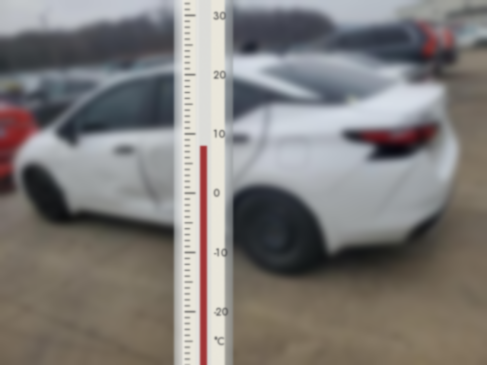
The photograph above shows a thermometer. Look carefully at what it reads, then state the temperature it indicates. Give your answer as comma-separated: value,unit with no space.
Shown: 8,°C
